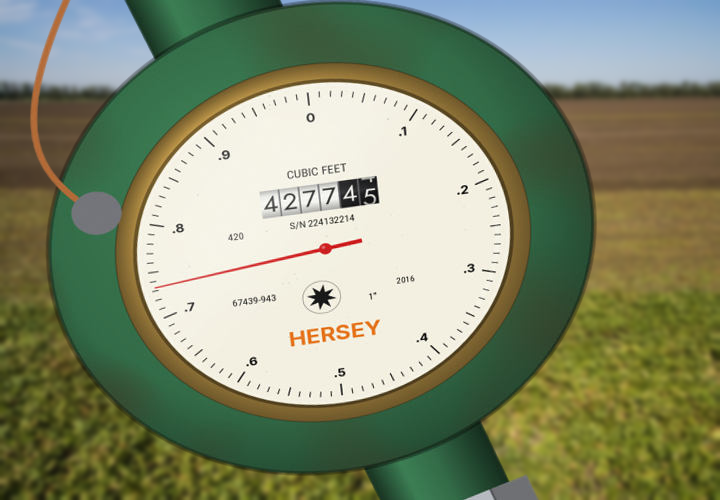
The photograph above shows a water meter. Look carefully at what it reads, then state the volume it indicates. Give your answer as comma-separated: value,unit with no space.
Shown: 427744.73,ft³
